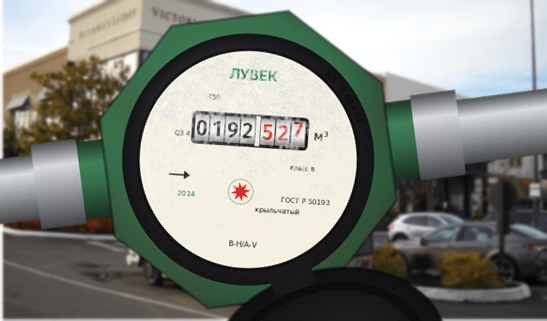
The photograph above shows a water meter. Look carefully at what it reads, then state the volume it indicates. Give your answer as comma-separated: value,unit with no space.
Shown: 192.527,m³
